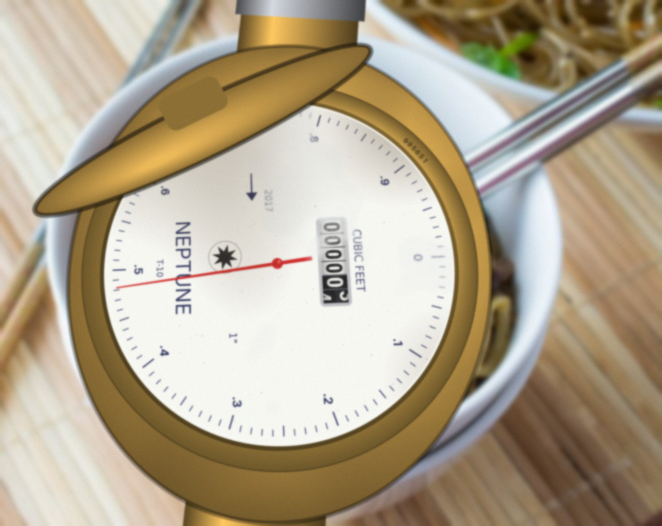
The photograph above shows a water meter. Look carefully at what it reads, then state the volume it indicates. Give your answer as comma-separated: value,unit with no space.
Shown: 3.48,ft³
